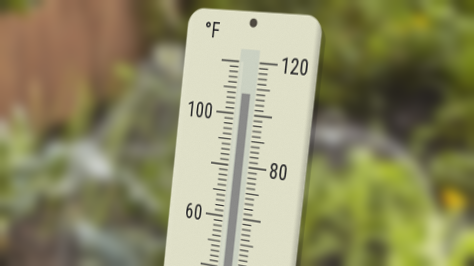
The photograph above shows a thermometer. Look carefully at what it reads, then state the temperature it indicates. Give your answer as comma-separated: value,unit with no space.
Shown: 108,°F
